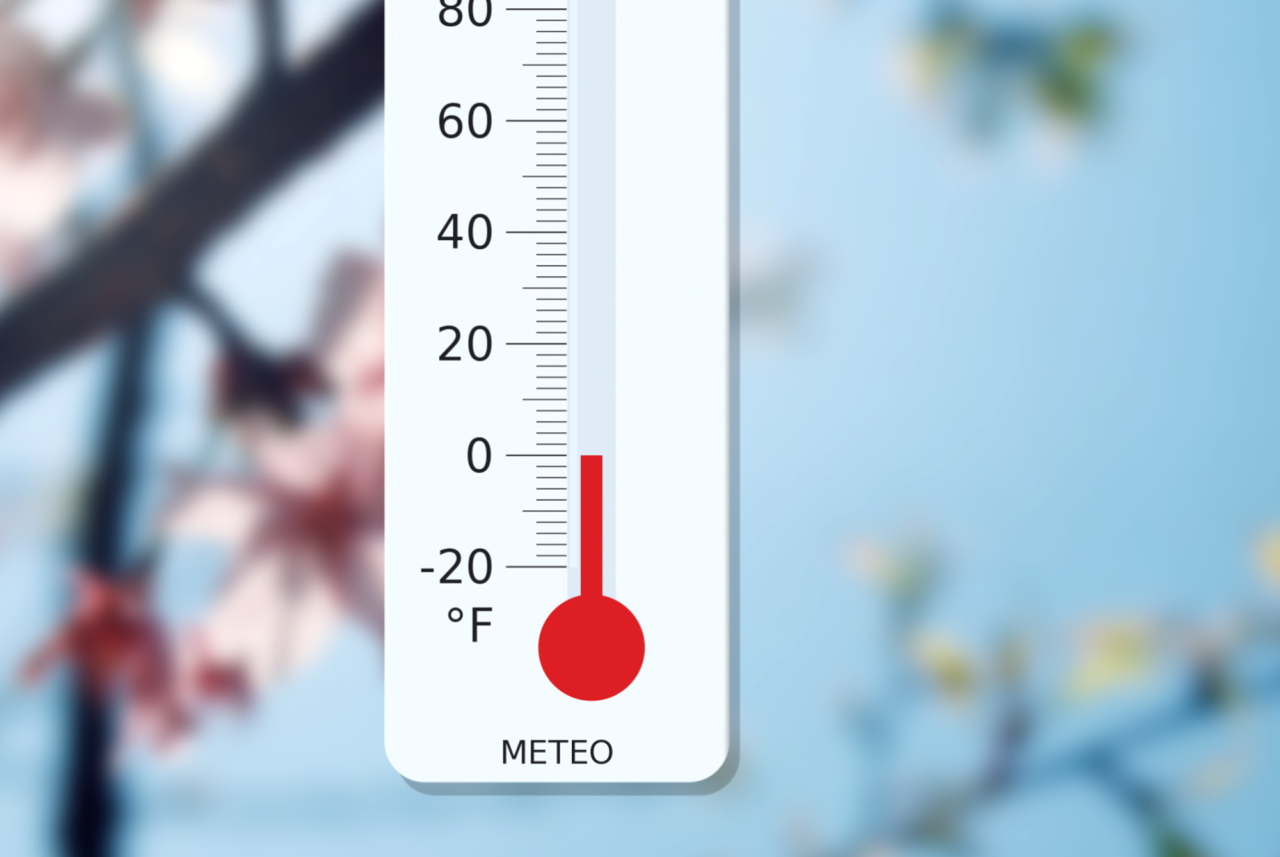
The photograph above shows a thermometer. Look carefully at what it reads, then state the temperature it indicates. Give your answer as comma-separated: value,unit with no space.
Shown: 0,°F
